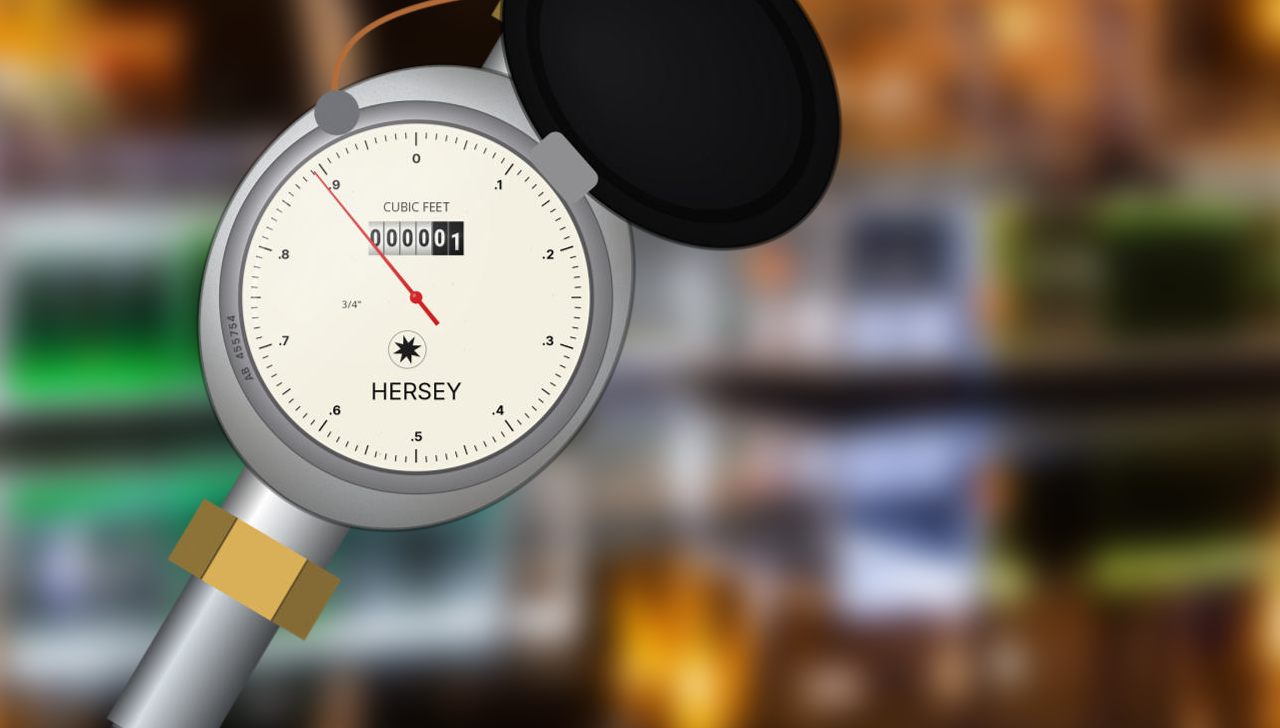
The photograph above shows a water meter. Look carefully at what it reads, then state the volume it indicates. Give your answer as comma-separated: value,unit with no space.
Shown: 0.89,ft³
